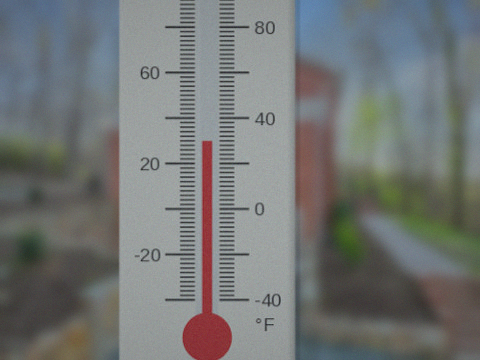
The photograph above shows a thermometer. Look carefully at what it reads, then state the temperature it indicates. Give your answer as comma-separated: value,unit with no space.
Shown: 30,°F
